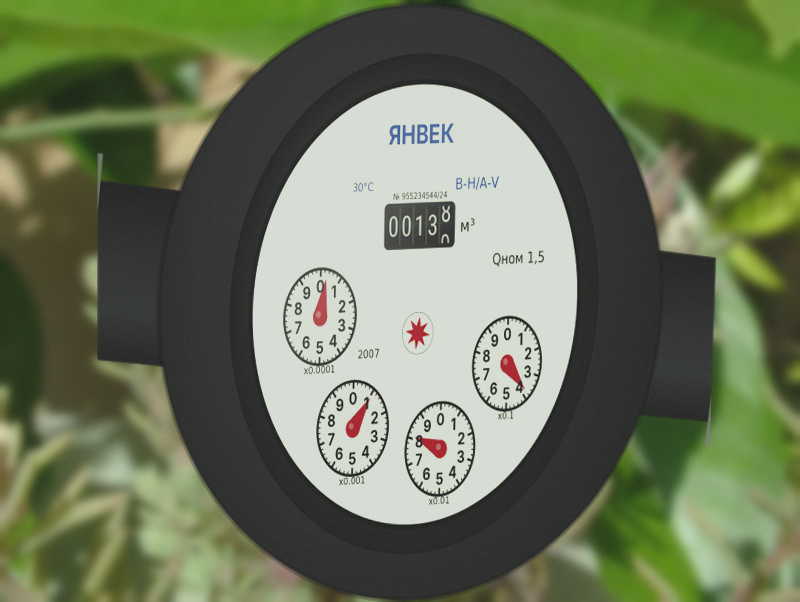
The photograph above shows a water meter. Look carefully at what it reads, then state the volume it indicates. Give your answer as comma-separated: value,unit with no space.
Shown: 138.3810,m³
